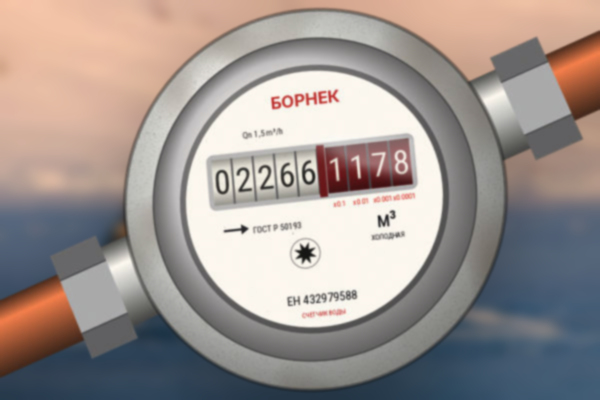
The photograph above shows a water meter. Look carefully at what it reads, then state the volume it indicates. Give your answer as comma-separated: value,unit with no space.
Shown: 2266.1178,m³
